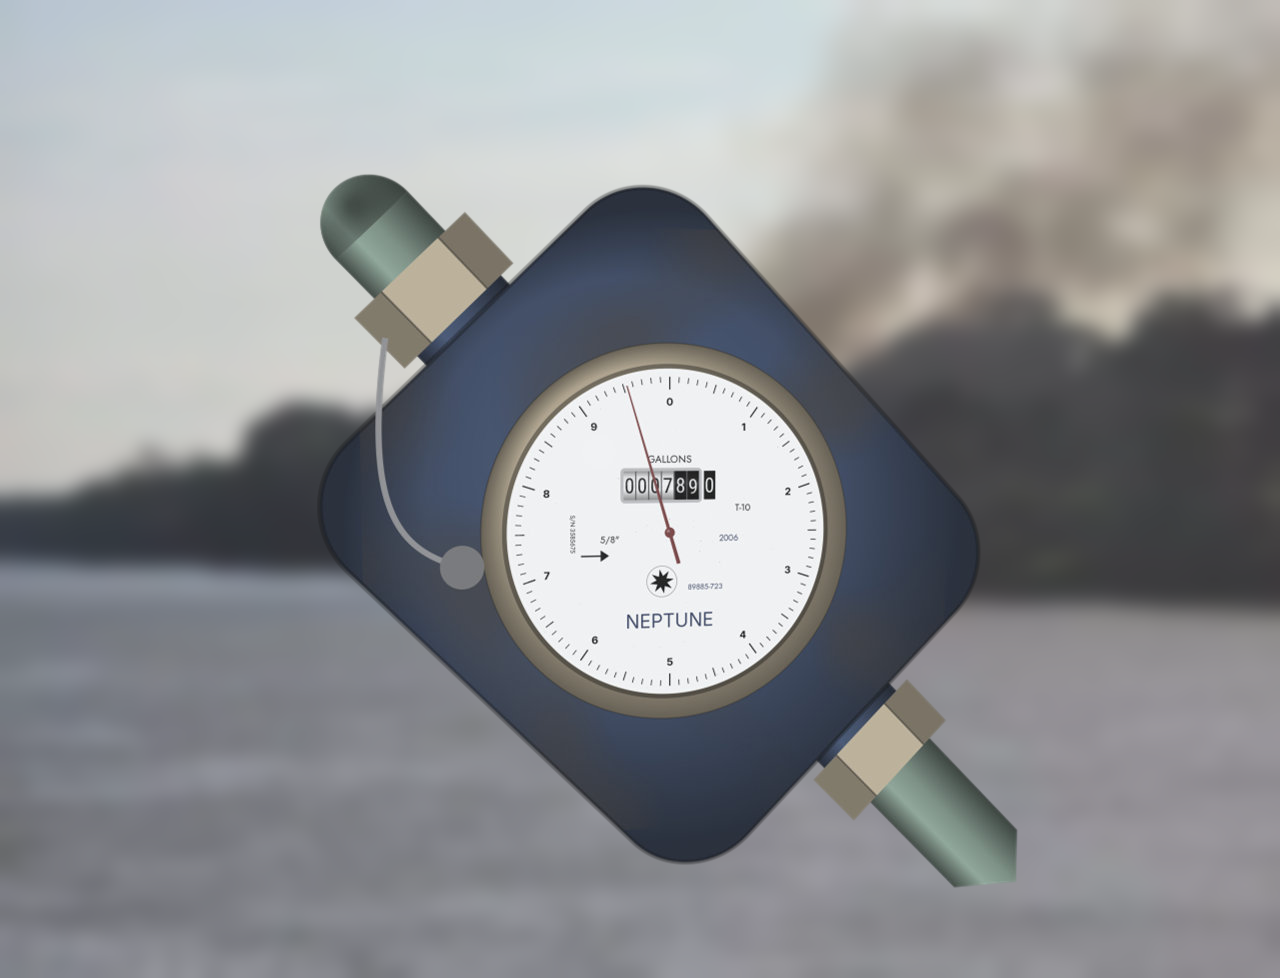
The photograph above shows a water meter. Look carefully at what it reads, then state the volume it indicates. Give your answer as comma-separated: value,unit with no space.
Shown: 7889.5,gal
